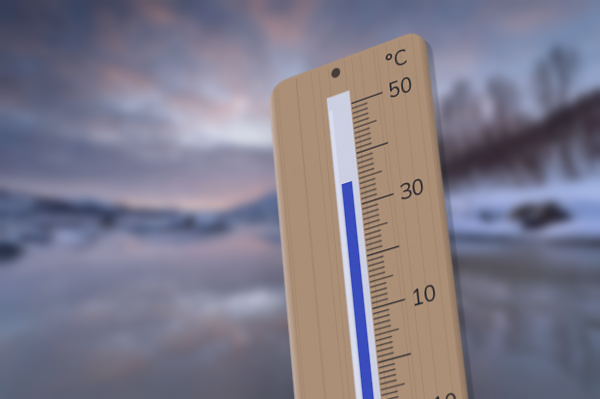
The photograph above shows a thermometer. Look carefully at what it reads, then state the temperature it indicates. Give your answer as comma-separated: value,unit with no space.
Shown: 35,°C
